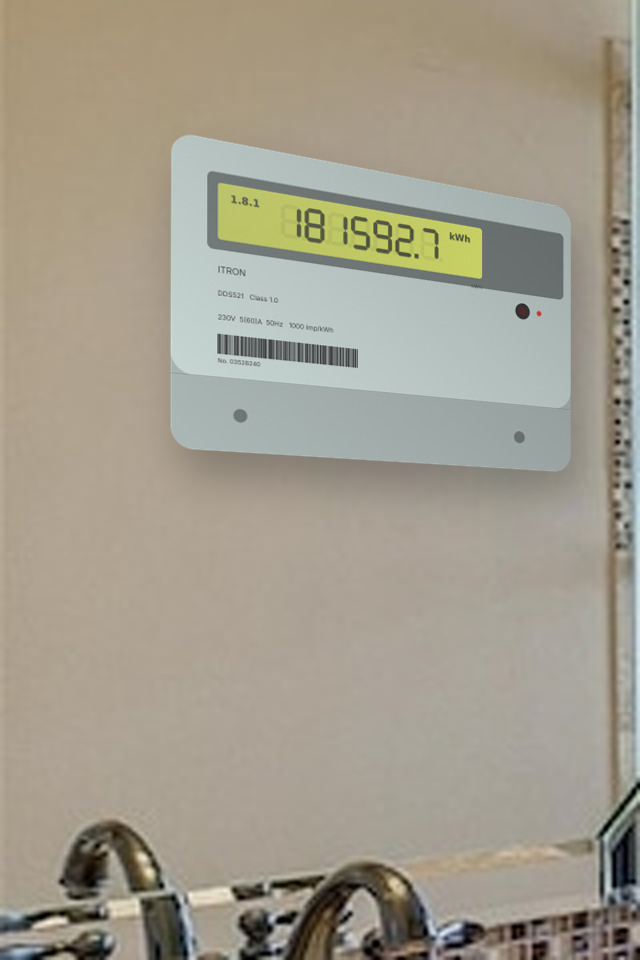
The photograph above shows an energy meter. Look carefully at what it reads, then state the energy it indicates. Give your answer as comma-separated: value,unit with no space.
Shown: 181592.7,kWh
